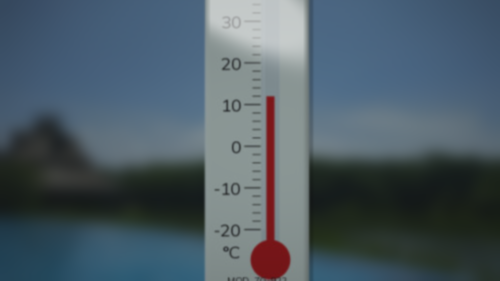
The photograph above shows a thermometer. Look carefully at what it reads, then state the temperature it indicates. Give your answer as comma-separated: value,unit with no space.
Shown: 12,°C
